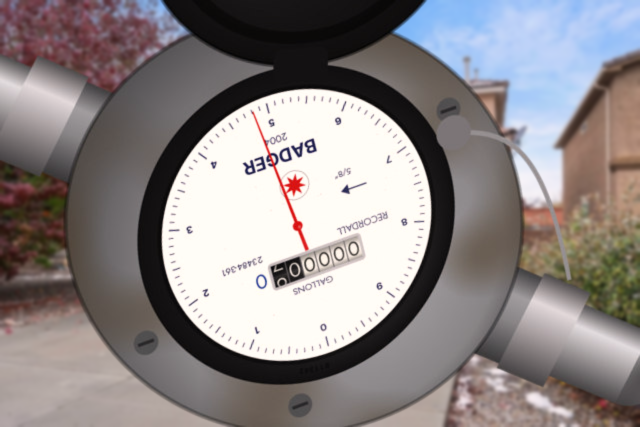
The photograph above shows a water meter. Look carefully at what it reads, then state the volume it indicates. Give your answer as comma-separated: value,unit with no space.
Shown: 64.8,gal
